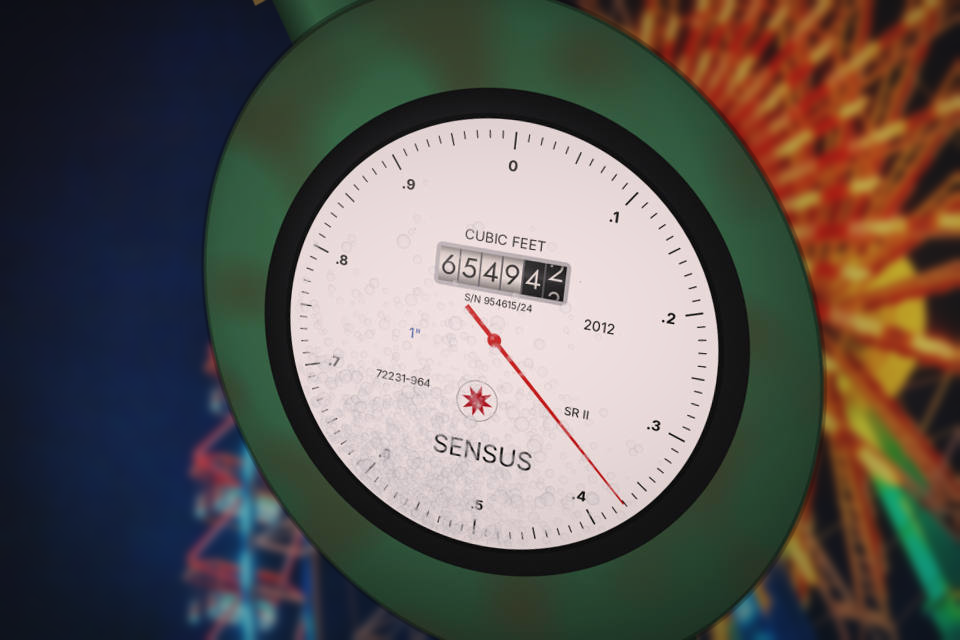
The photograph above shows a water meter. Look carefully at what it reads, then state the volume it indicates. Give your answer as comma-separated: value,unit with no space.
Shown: 654942.37,ft³
